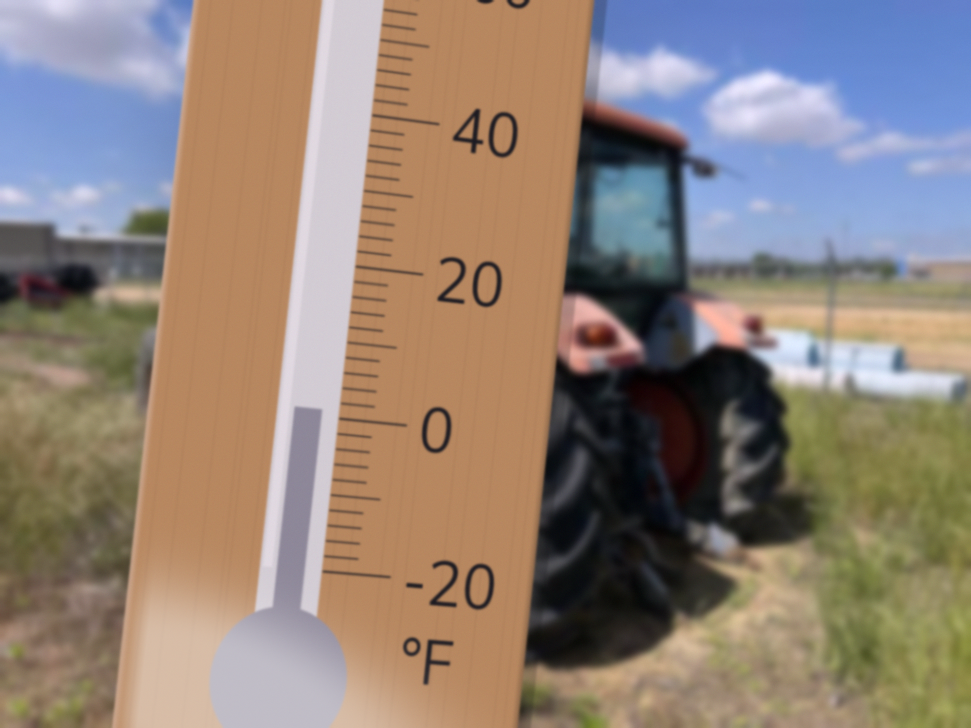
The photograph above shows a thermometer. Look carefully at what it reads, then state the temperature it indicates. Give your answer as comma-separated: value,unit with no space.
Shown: 1,°F
